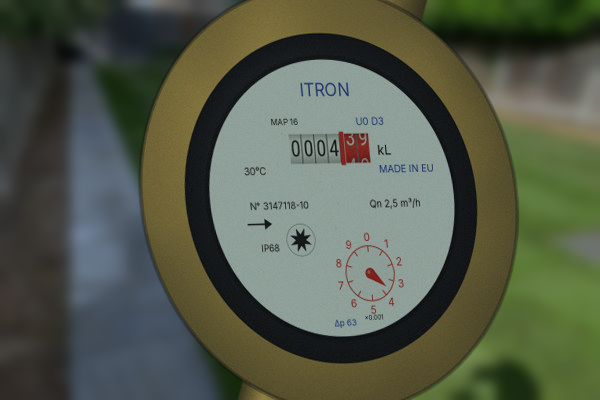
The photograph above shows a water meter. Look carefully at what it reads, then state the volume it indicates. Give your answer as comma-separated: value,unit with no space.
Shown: 4.393,kL
